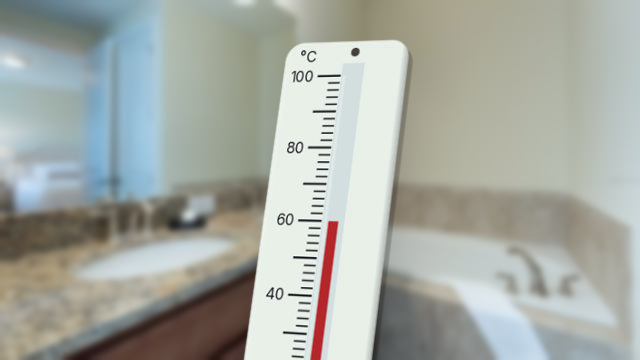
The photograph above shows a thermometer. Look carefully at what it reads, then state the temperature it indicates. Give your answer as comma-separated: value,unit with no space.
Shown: 60,°C
